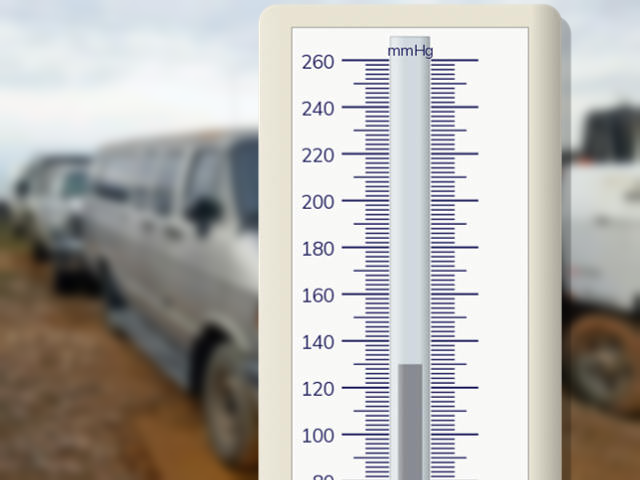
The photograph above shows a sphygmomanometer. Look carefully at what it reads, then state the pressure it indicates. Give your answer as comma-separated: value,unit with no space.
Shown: 130,mmHg
